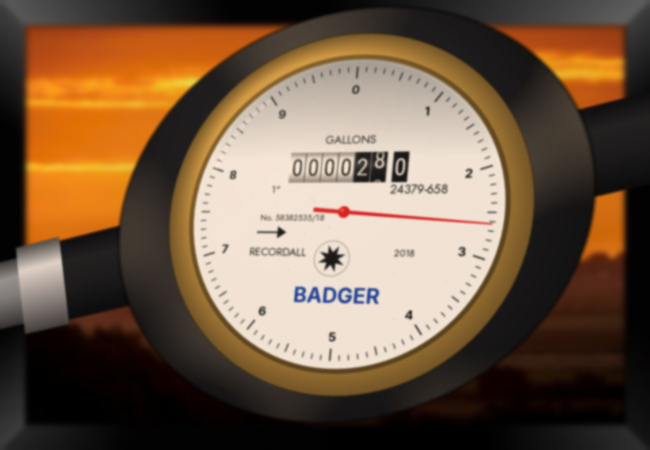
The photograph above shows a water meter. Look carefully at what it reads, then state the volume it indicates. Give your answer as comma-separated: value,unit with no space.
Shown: 282.6,gal
